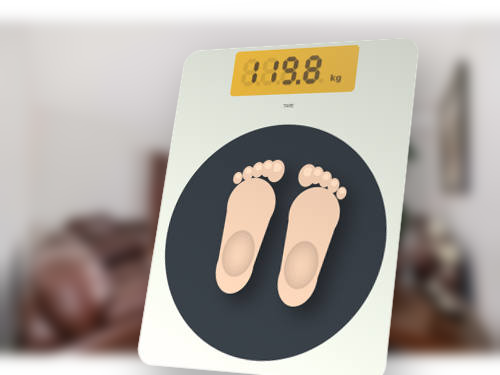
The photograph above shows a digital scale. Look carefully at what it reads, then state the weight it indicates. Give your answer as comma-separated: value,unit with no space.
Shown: 119.8,kg
